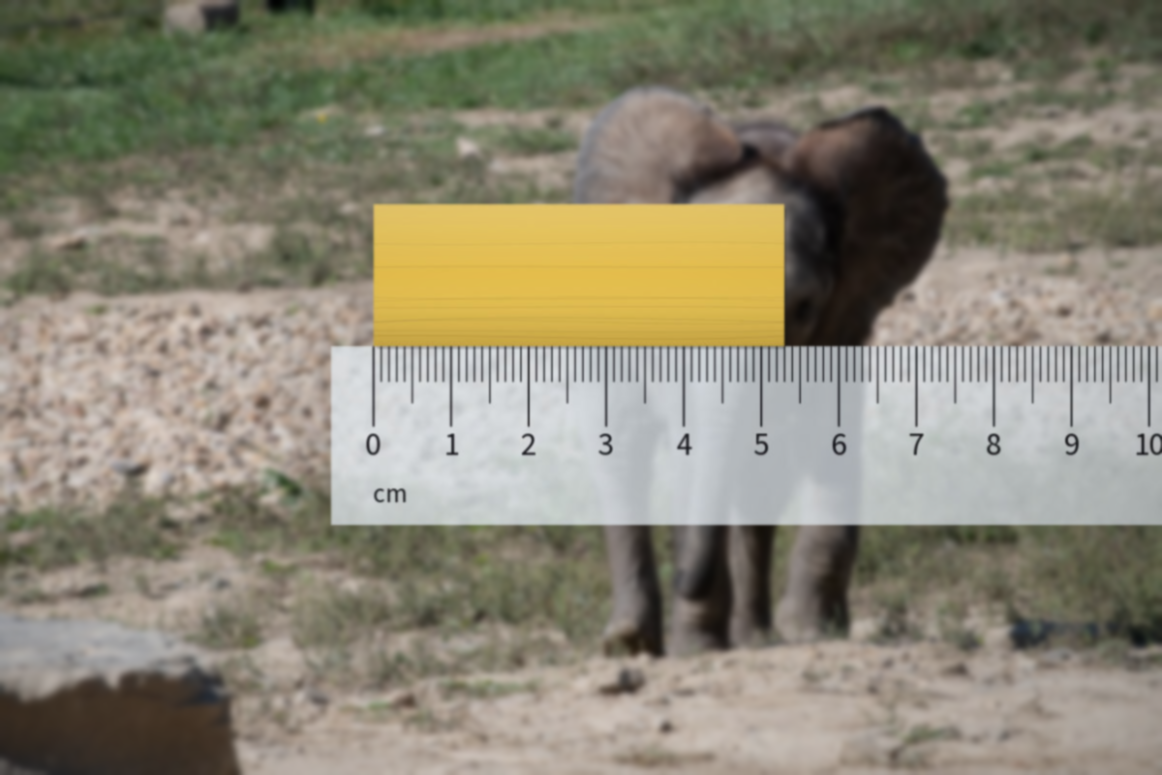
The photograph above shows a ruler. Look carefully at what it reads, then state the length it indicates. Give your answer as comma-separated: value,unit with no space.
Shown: 5.3,cm
